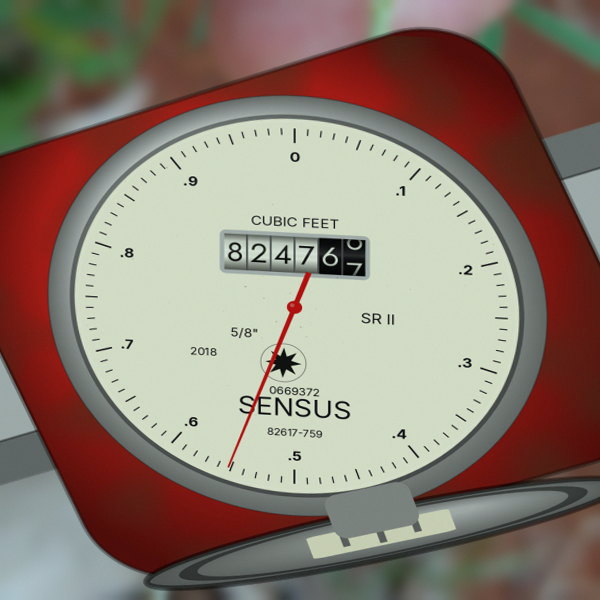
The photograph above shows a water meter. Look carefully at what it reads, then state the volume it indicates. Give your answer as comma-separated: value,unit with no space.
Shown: 824766.55,ft³
